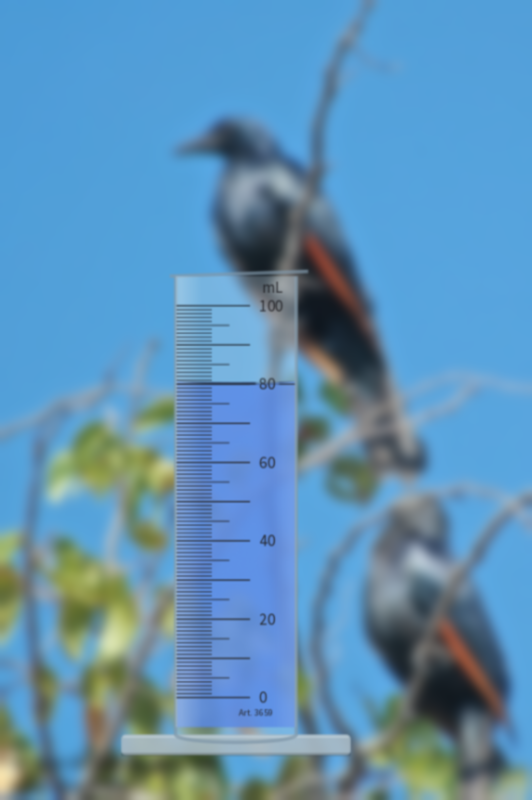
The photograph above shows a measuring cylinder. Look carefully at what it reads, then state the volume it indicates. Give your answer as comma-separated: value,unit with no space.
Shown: 80,mL
